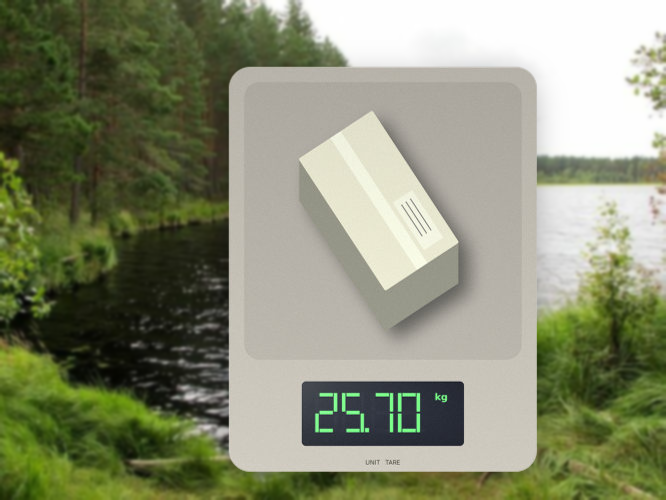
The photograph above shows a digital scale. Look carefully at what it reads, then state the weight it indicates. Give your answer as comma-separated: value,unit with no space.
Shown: 25.70,kg
